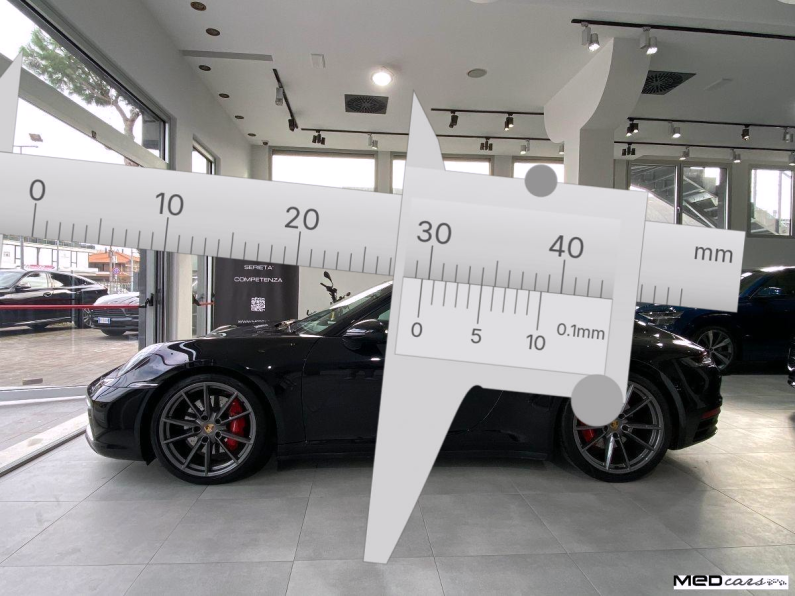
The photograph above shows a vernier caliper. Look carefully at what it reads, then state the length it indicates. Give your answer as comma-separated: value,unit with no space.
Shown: 29.5,mm
